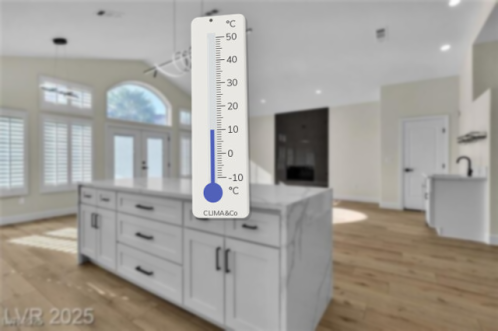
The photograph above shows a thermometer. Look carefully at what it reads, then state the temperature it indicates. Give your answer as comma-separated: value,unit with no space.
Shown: 10,°C
